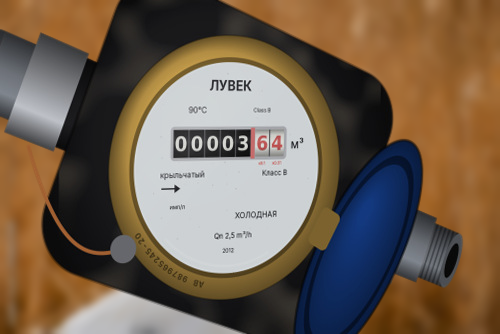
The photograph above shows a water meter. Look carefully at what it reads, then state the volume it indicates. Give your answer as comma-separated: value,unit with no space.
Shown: 3.64,m³
